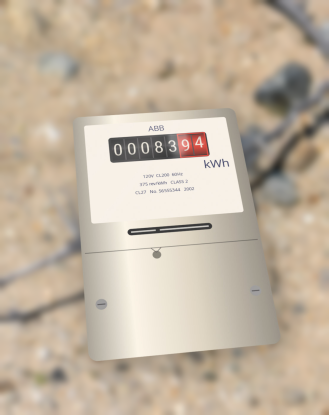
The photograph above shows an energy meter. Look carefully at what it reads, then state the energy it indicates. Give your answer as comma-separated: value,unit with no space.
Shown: 83.94,kWh
